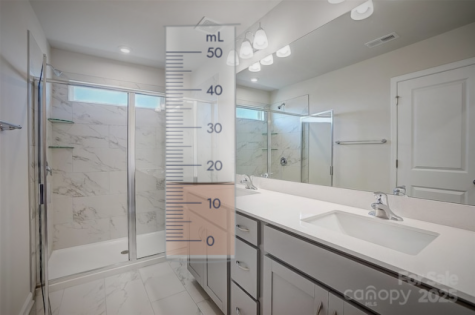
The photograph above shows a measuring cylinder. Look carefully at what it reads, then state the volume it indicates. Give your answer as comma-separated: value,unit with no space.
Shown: 15,mL
